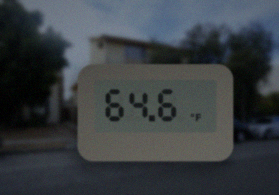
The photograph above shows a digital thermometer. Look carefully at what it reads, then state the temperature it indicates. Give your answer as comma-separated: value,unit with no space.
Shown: 64.6,°F
